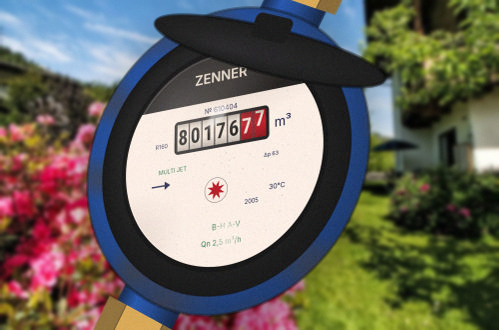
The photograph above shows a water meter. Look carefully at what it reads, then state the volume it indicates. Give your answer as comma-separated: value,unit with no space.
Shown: 80176.77,m³
